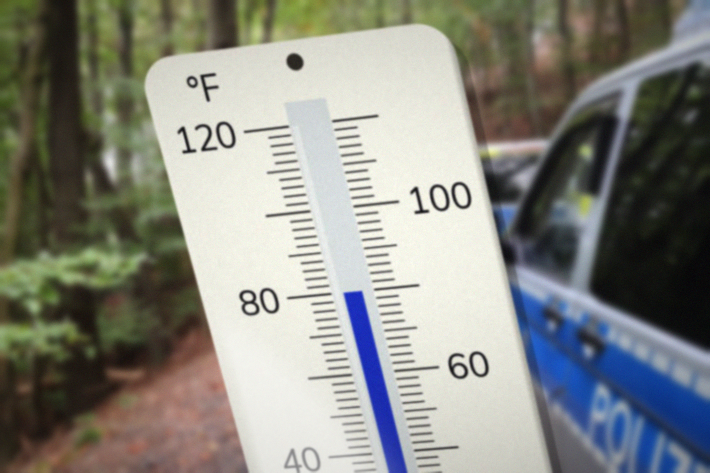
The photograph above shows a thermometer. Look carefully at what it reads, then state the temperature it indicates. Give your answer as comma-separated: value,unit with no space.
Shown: 80,°F
